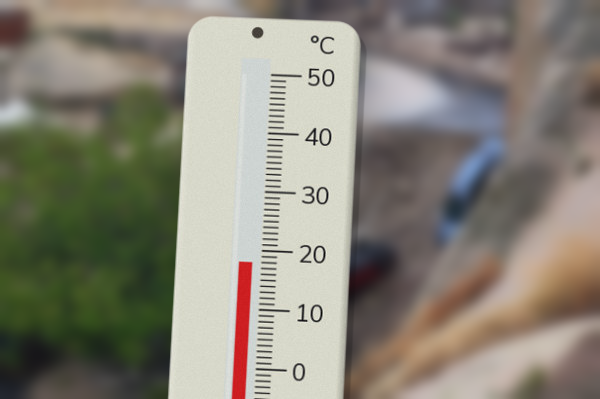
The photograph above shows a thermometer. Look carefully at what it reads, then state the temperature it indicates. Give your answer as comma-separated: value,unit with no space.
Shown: 18,°C
